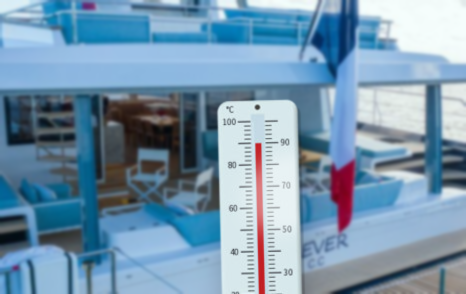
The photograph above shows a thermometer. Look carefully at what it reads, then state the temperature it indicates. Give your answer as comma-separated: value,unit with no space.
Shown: 90,°C
